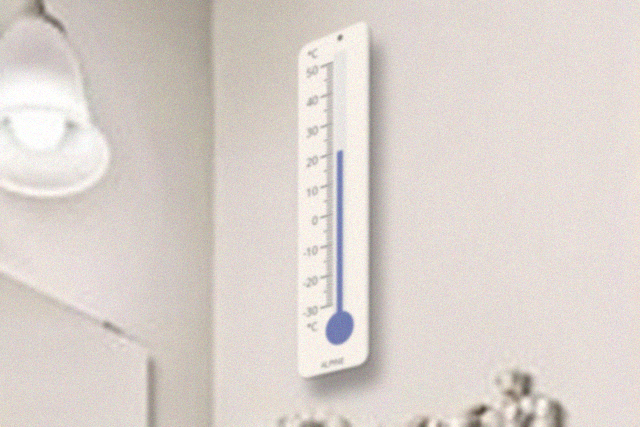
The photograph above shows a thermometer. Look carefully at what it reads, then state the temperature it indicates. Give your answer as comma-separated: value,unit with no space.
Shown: 20,°C
